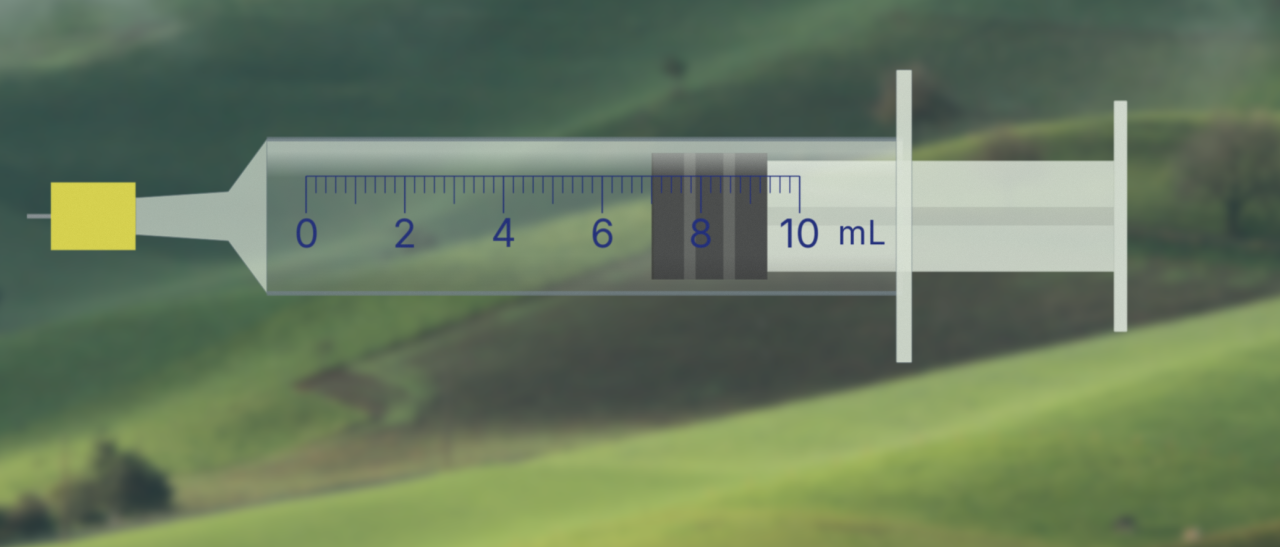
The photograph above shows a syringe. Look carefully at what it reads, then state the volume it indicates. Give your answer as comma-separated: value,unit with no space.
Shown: 7,mL
